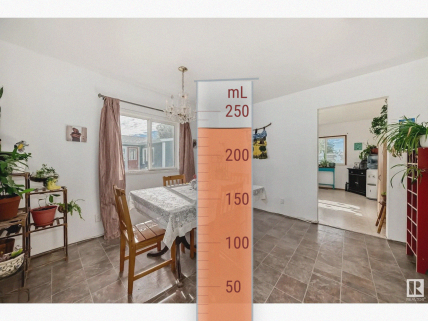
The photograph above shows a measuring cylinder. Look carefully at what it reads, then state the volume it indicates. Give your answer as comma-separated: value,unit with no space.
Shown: 230,mL
